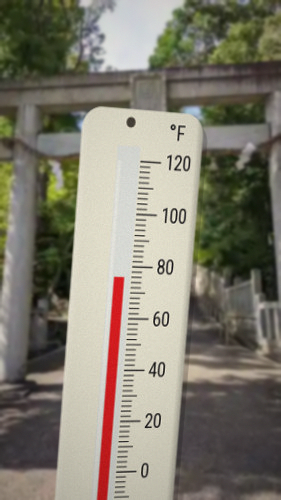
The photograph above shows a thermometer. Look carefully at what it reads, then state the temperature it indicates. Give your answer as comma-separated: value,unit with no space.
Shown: 76,°F
